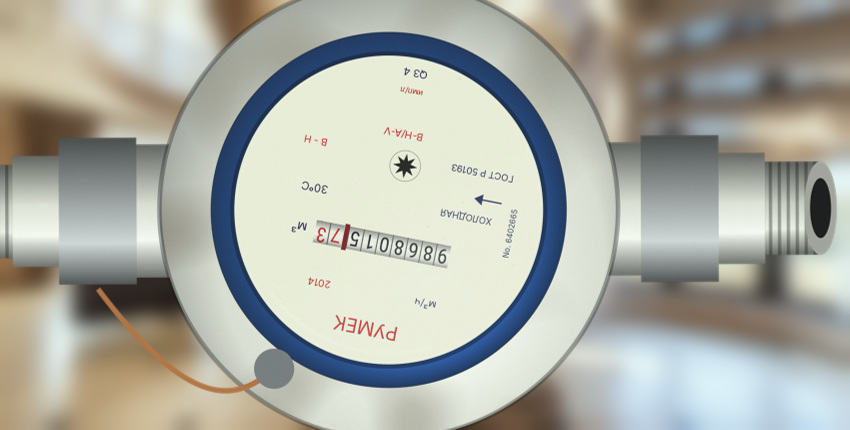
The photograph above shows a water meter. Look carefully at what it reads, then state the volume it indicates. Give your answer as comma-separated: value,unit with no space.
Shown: 9868015.73,m³
